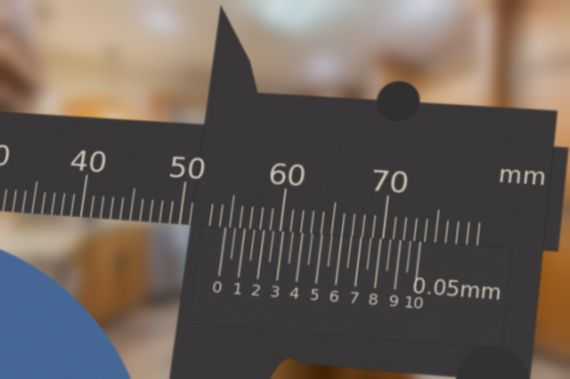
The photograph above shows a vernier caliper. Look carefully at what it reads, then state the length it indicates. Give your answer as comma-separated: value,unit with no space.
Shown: 54.6,mm
